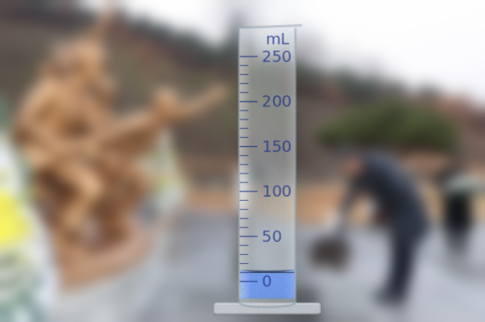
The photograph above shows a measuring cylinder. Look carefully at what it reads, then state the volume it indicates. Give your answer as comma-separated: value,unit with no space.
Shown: 10,mL
